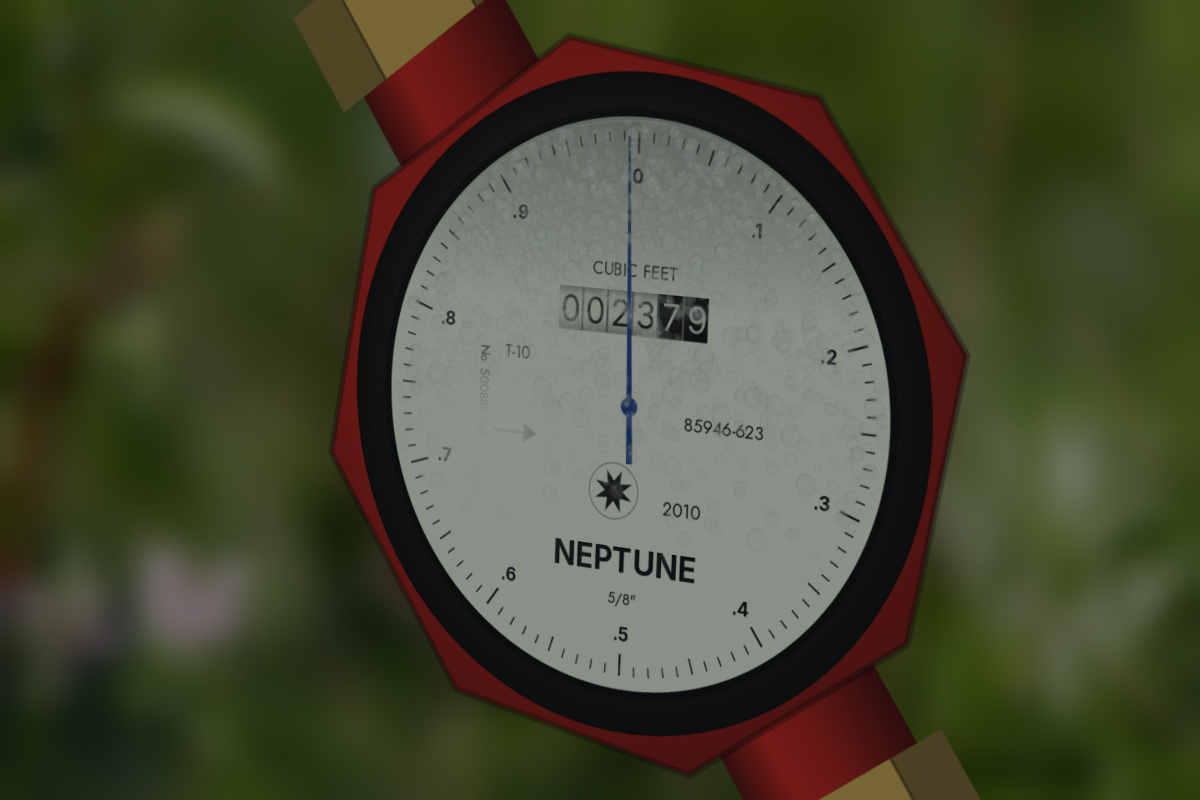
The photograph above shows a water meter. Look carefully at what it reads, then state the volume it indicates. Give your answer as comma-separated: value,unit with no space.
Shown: 2378.99,ft³
